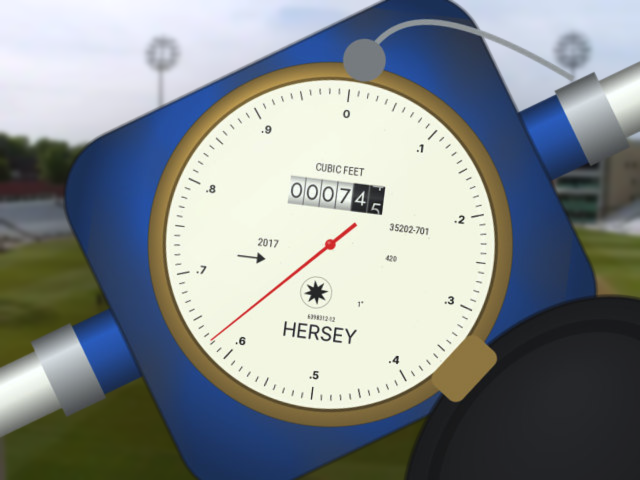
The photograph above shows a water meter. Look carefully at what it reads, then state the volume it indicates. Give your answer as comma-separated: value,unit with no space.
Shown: 744.62,ft³
